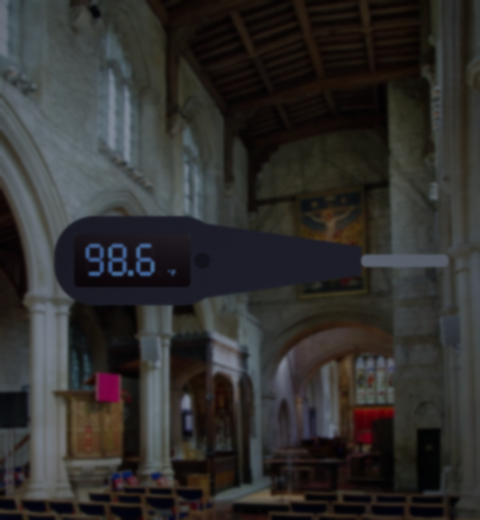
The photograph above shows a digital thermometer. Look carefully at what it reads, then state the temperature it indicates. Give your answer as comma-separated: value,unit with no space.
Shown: 98.6,°F
